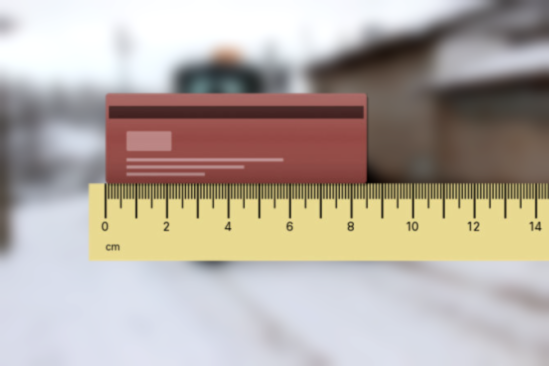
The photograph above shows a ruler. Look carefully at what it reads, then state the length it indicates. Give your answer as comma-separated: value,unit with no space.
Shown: 8.5,cm
